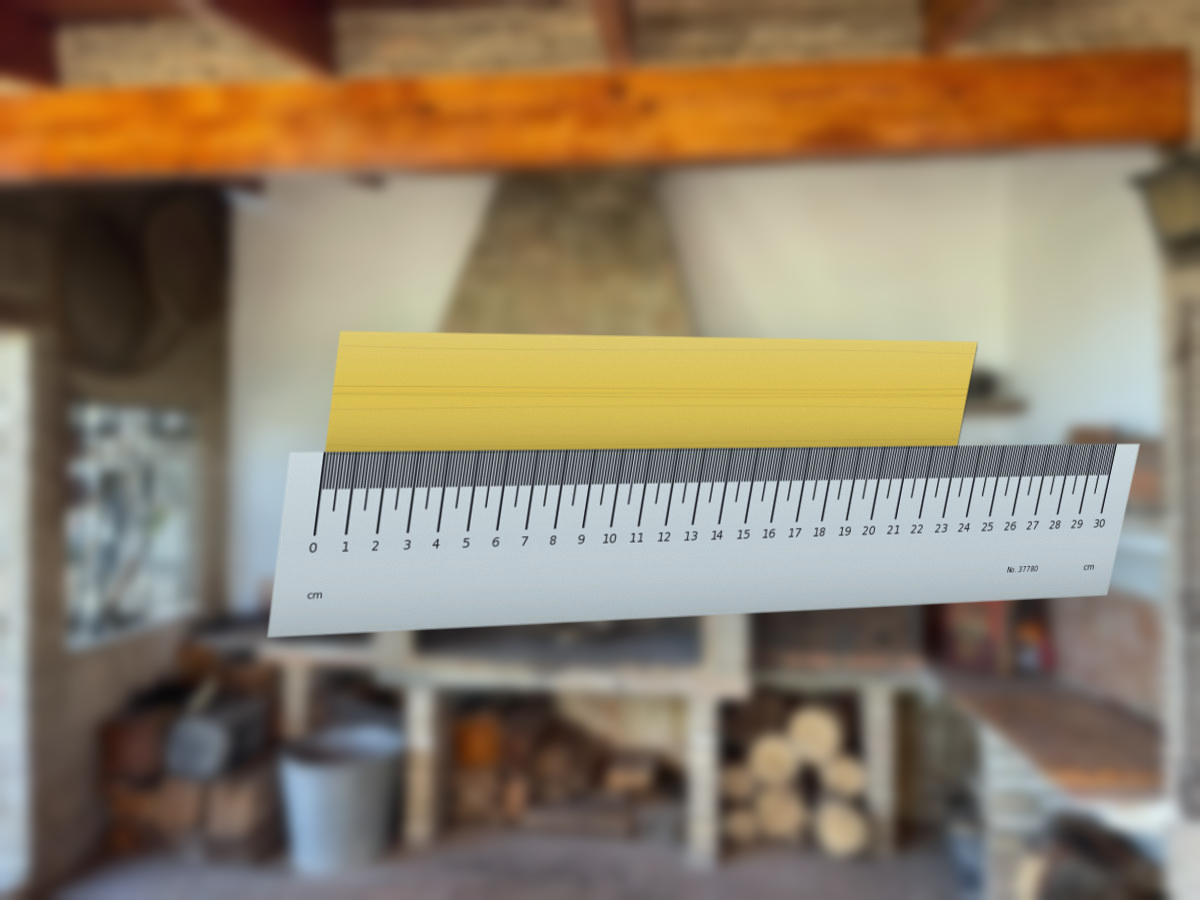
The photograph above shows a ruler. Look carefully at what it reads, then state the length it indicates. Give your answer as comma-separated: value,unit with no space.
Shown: 23,cm
